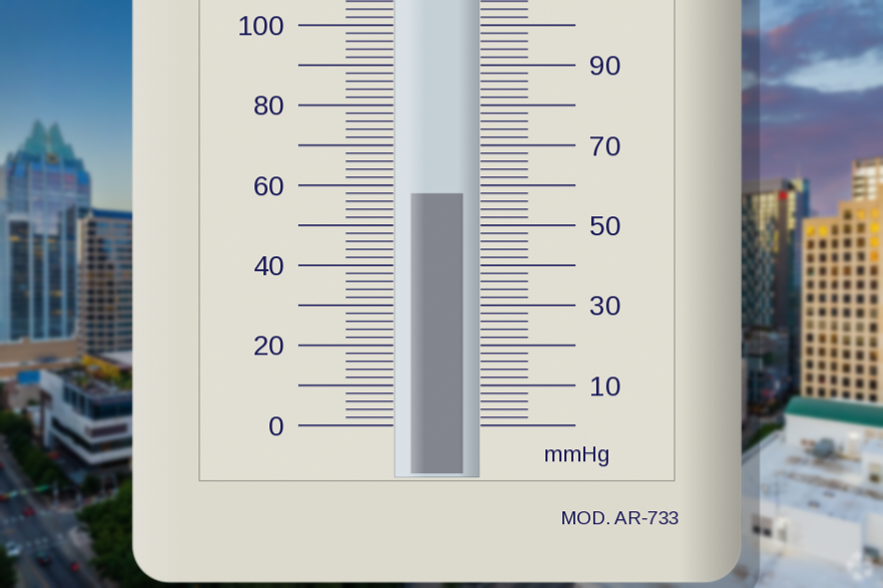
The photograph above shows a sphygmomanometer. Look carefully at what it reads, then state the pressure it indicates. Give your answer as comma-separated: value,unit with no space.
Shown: 58,mmHg
